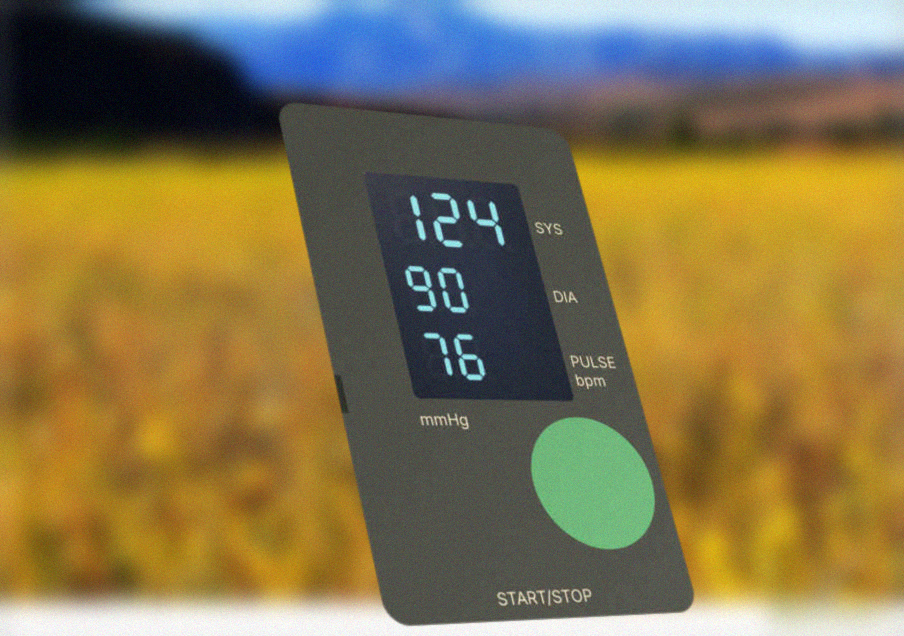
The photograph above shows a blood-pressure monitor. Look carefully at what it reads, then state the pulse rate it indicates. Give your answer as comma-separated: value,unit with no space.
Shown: 76,bpm
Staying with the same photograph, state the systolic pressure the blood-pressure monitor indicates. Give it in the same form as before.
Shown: 124,mmHg
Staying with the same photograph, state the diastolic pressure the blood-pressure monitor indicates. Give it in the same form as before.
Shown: 90,mmHg
